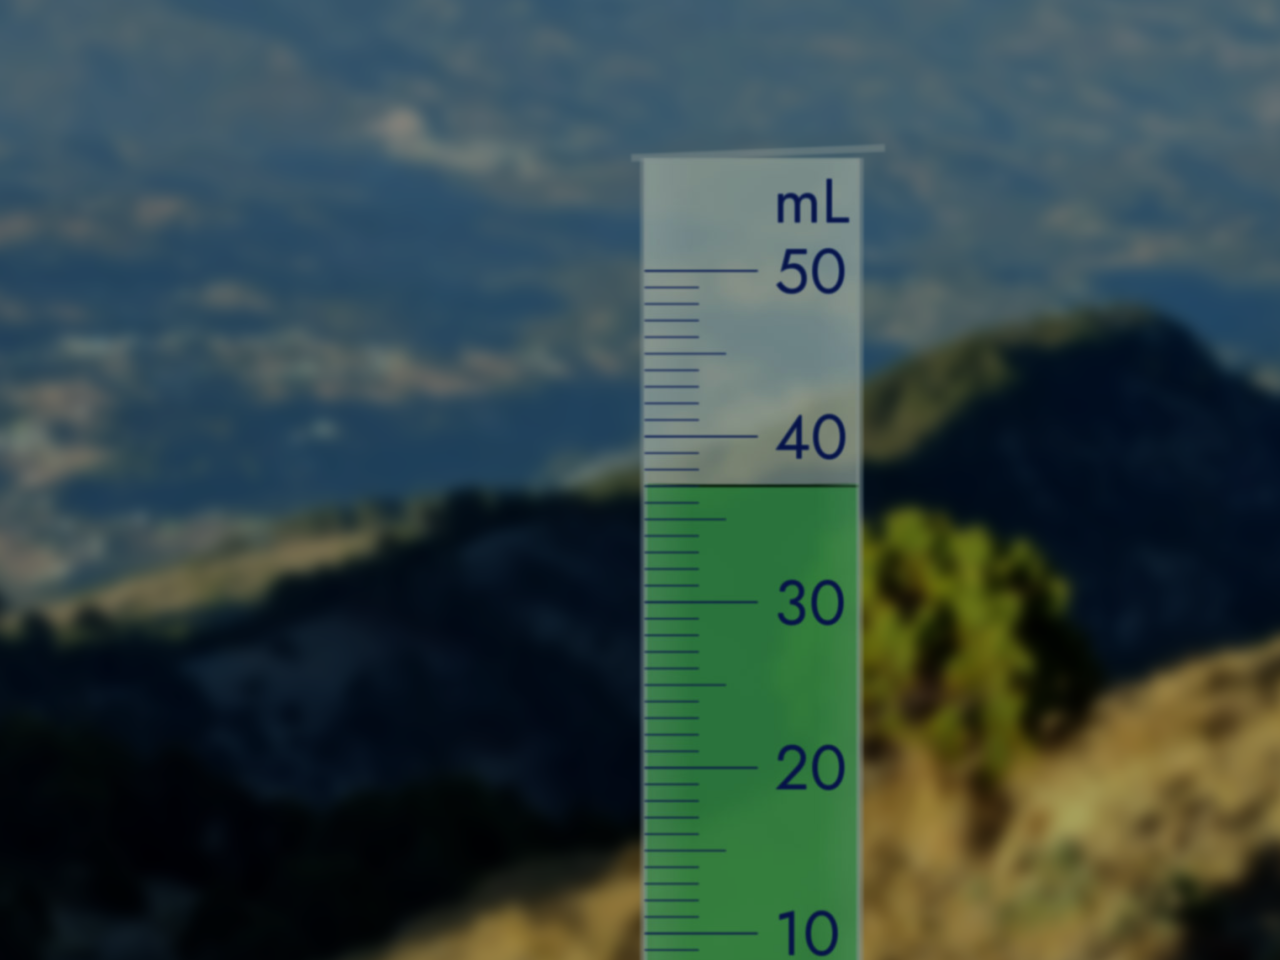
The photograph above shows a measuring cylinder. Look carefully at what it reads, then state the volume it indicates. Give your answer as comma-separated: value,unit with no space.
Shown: 37,mL
